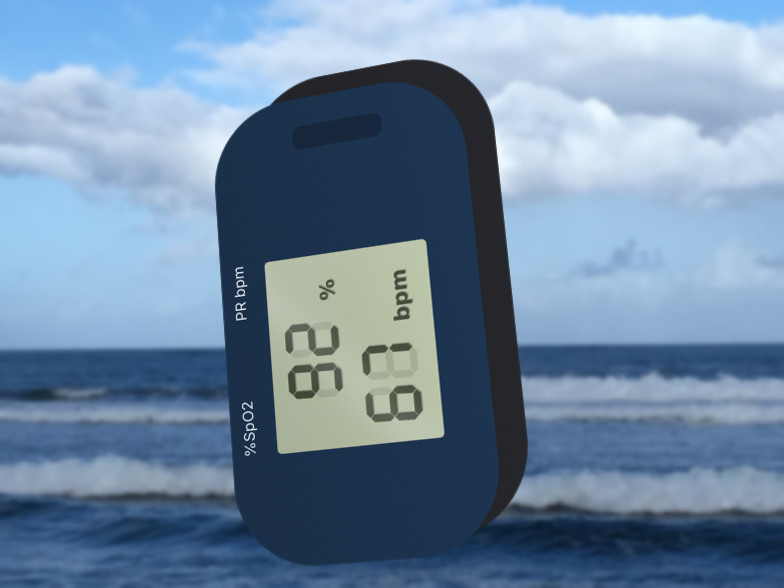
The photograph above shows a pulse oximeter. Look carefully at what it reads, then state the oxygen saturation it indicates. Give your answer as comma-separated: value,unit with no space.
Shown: 92,%
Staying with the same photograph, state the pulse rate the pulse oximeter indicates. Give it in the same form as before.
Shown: 67,bpm
